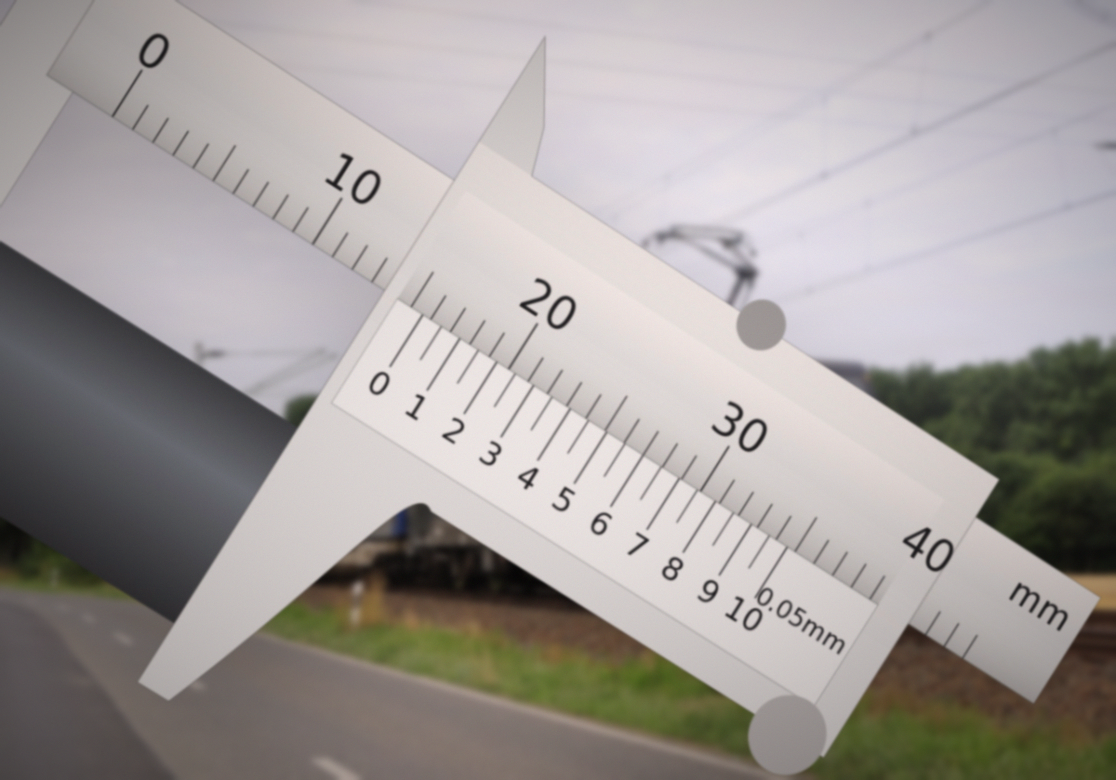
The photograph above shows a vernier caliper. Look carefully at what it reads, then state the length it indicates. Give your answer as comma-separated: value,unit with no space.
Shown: 15.6,mm
